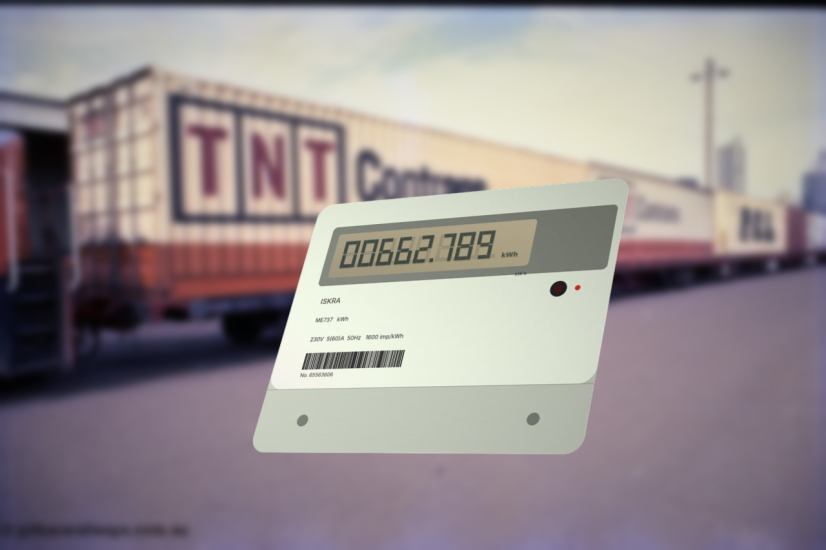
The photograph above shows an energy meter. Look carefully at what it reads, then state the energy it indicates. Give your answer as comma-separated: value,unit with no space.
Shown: 662.789,kWh
